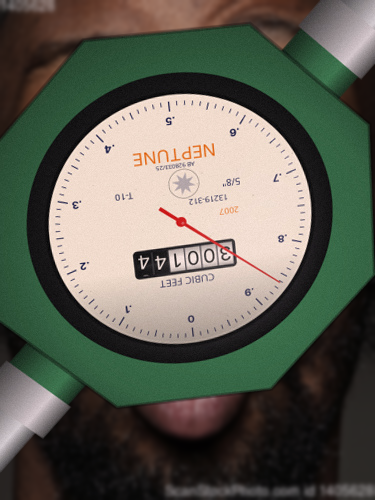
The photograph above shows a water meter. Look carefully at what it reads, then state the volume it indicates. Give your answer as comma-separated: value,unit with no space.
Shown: 300143.86,ft³
